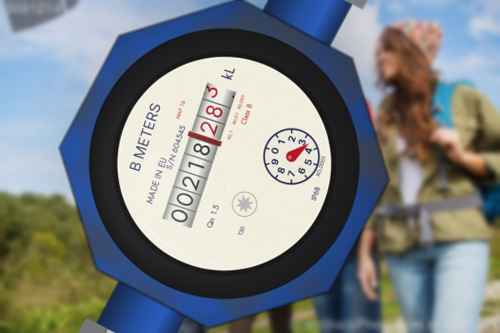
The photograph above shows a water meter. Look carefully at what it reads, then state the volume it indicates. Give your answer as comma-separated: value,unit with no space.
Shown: 218.2833,kL
